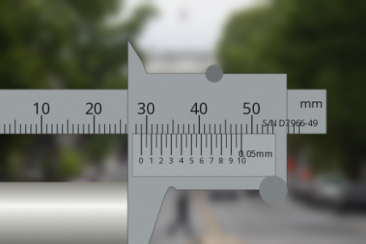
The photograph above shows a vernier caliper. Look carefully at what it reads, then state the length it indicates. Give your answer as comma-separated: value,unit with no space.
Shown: 29.0,mm
